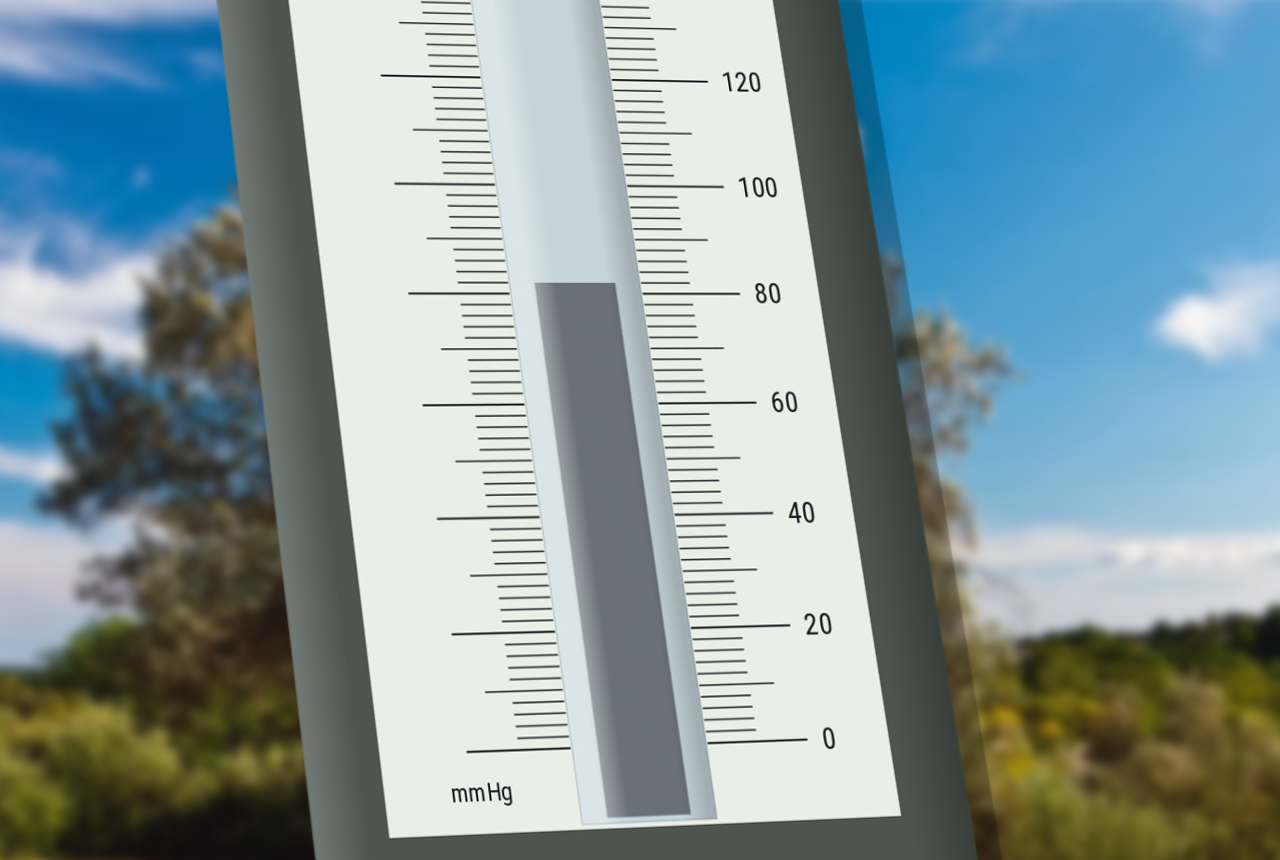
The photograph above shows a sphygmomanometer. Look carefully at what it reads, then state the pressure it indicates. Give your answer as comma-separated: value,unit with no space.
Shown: 82,mmHg
